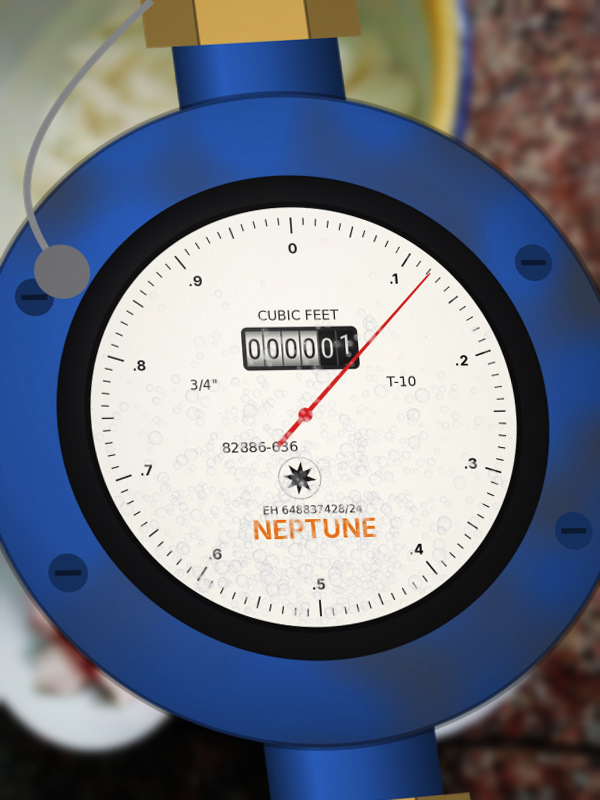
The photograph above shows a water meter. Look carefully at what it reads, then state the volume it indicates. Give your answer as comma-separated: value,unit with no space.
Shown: 1.12,ft³
